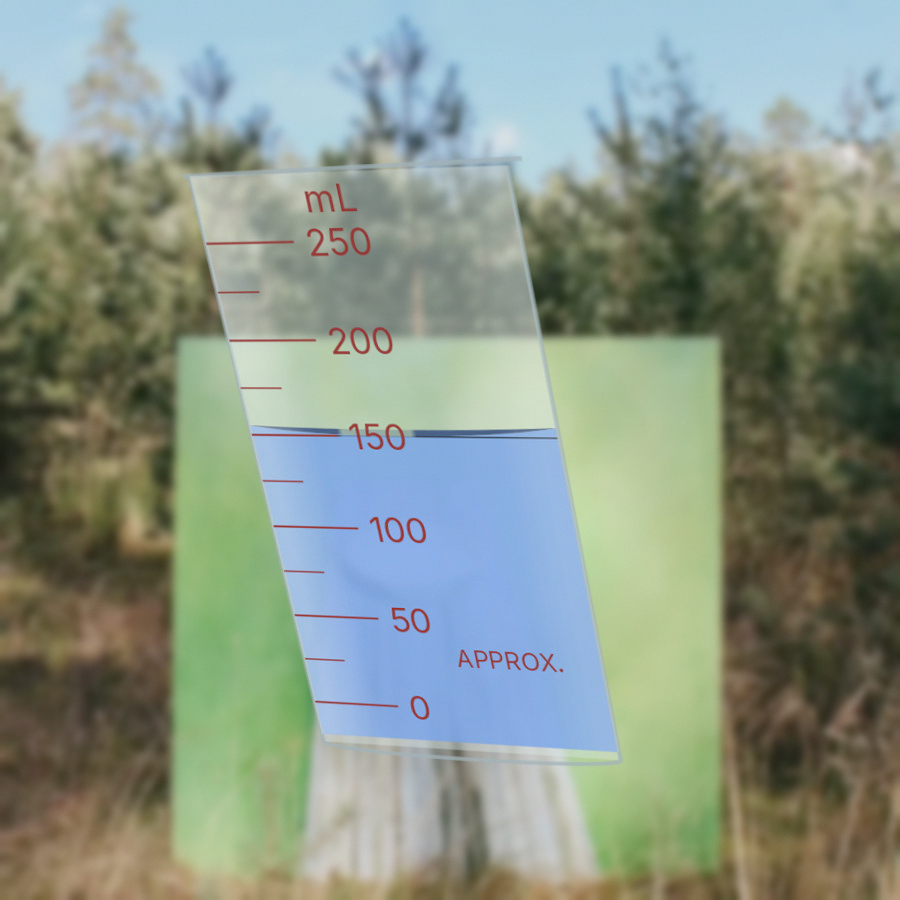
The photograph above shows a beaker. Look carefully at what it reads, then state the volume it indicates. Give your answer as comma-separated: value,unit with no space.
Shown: 150,mL
